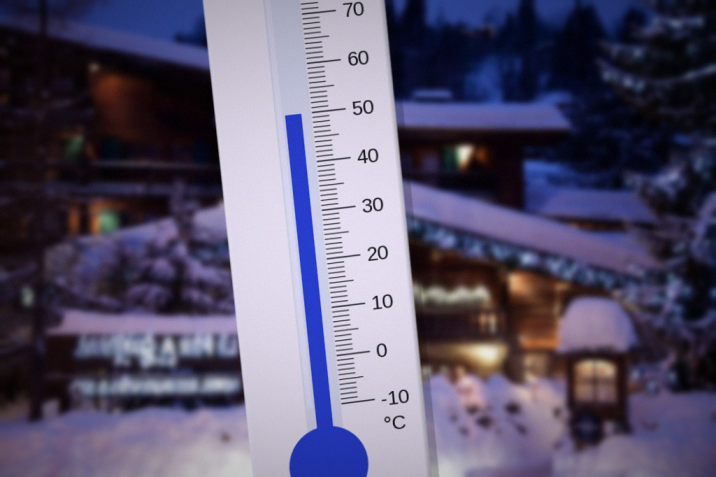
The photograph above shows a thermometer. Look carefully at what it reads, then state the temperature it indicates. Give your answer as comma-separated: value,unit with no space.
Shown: 50,°C
